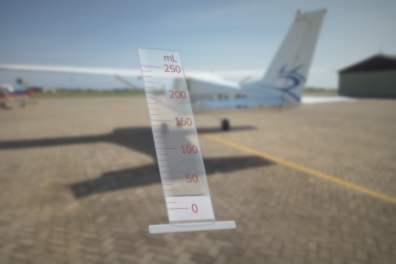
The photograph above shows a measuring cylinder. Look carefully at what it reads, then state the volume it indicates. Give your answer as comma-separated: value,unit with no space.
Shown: 20,mL
